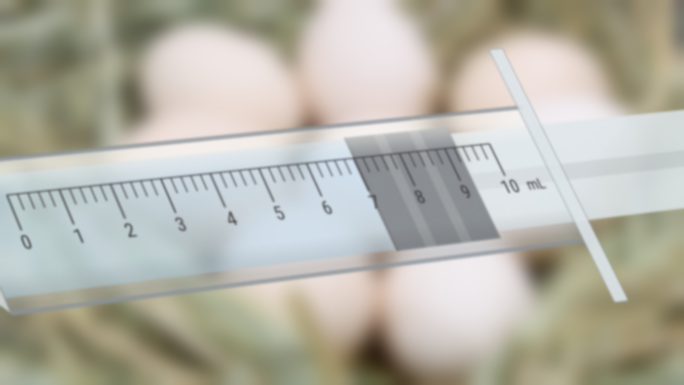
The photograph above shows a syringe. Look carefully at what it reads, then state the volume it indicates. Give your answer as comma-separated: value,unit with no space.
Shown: 7,mL
